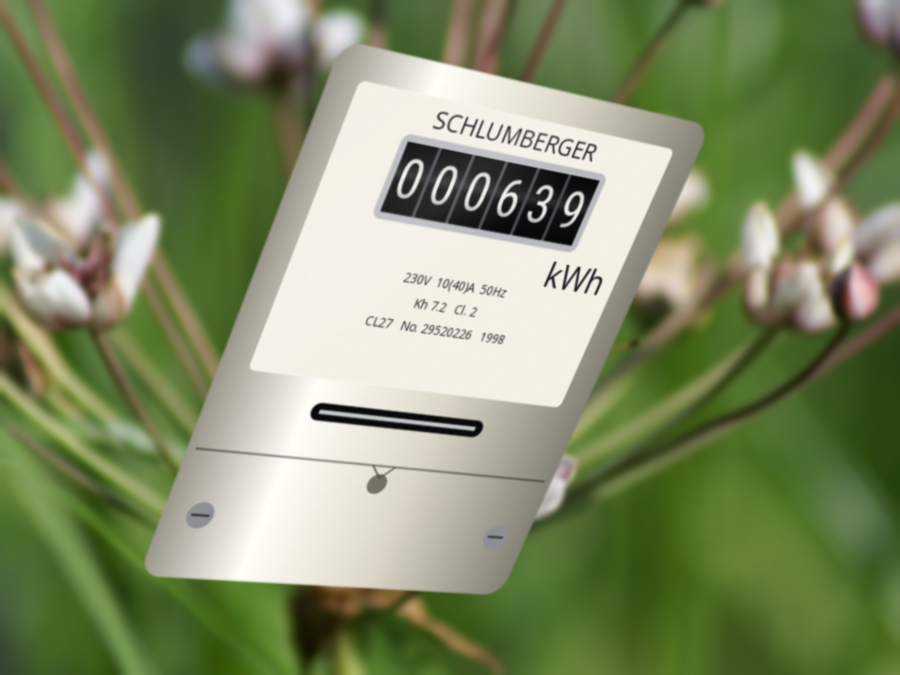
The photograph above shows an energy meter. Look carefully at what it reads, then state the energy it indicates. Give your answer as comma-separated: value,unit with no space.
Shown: 639,kWh
